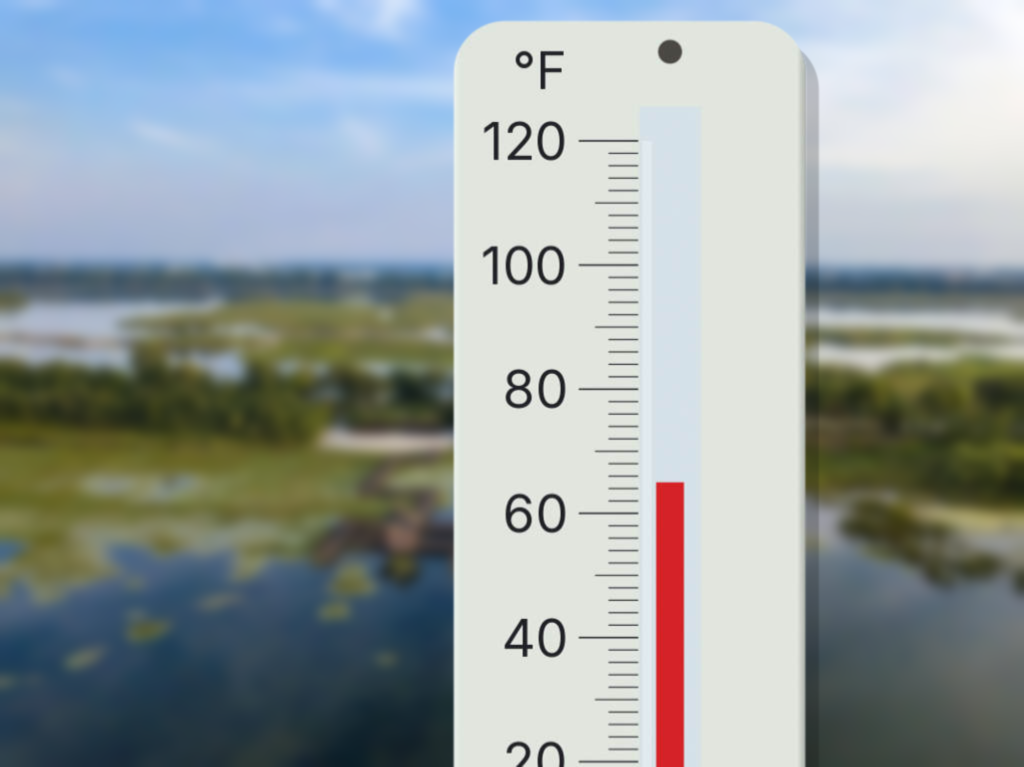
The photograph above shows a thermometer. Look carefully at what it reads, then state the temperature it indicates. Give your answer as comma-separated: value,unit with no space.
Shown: 65,°F
